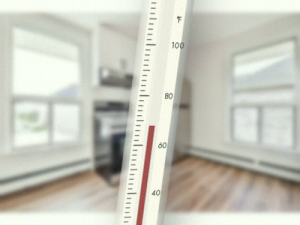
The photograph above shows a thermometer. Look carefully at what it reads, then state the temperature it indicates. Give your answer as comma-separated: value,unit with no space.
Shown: 68,°F
